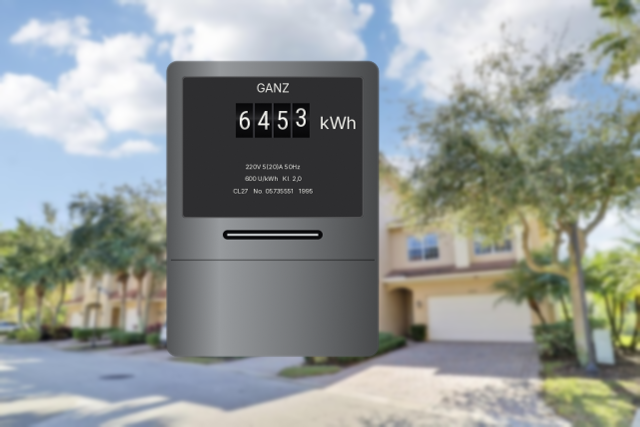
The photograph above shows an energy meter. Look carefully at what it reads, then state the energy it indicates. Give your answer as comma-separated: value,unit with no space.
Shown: 6453,kWh
